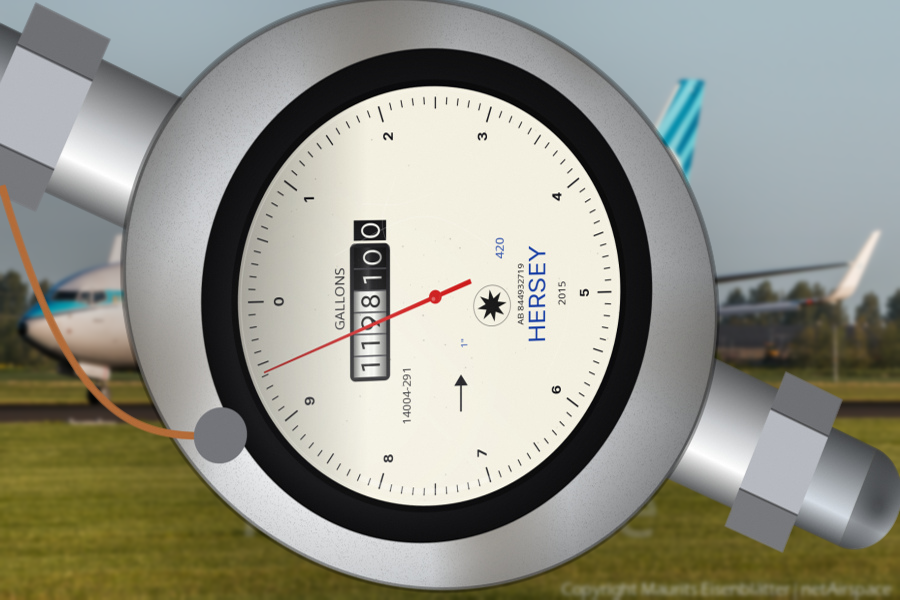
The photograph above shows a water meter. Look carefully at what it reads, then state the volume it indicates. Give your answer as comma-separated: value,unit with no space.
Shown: 1198099.4,gal
